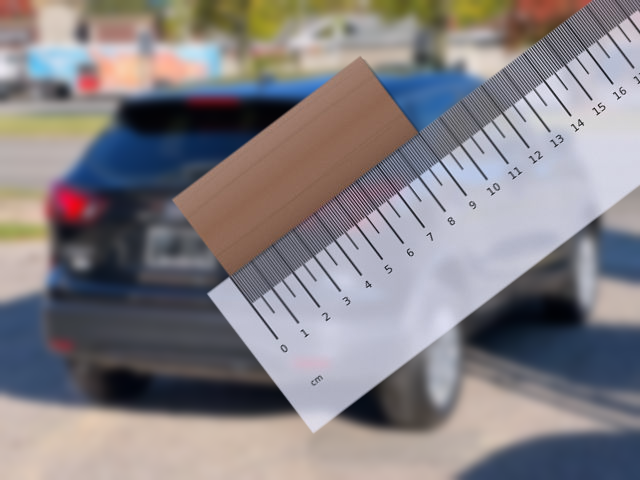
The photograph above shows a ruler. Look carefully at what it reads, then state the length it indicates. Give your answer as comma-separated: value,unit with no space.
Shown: 9,cm
